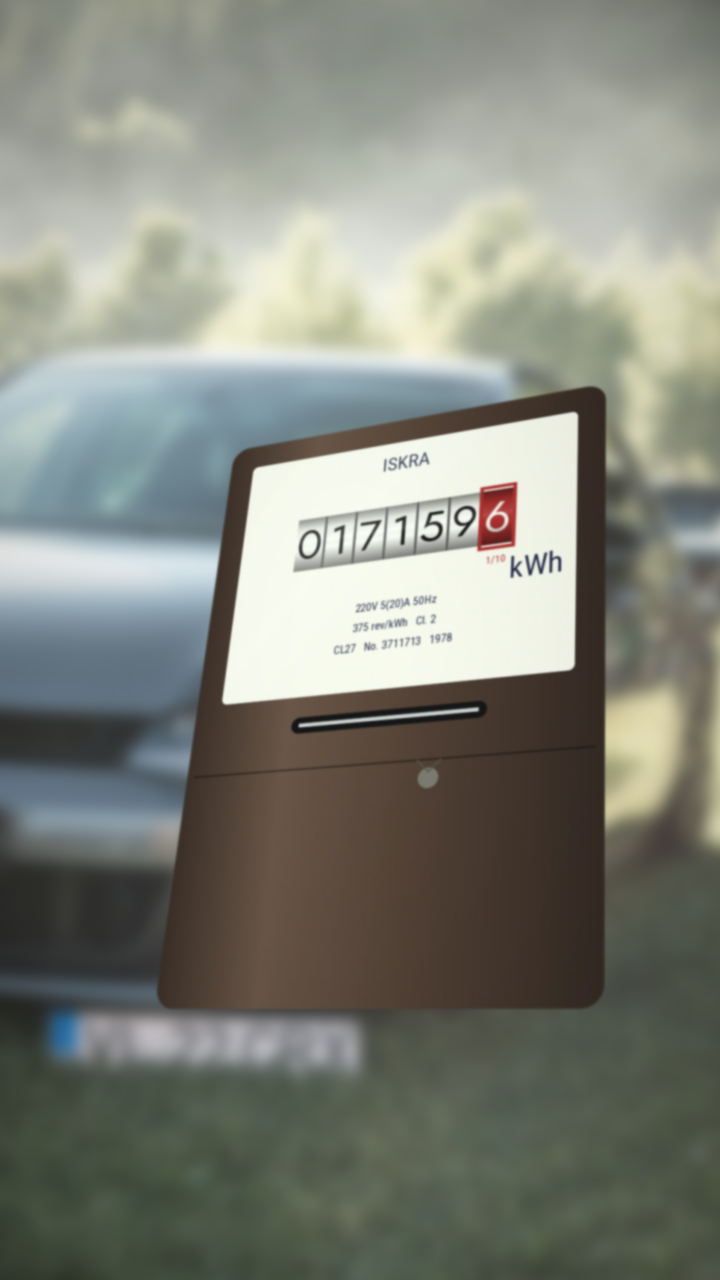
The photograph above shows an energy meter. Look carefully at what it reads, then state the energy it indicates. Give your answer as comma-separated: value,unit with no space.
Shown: 17159.6,kWh
